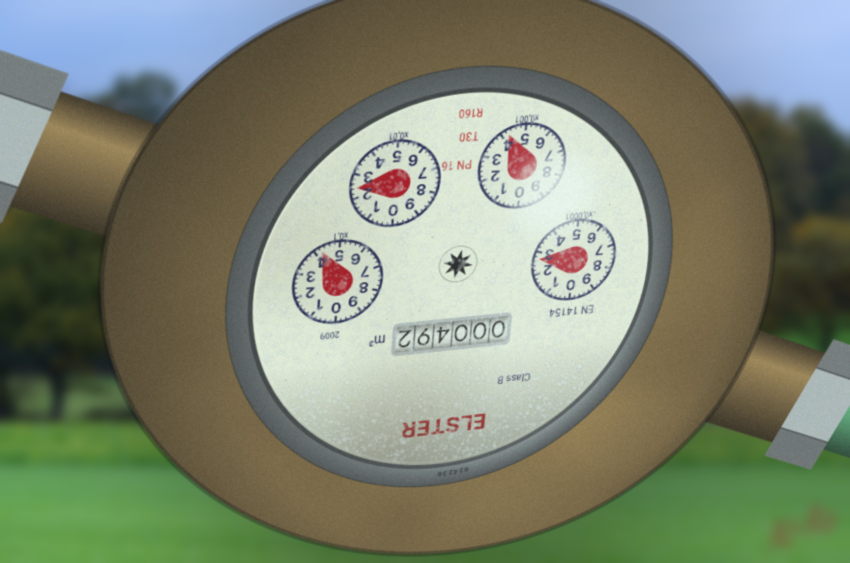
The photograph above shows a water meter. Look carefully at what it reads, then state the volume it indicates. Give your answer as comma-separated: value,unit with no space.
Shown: 492.4242,m³
